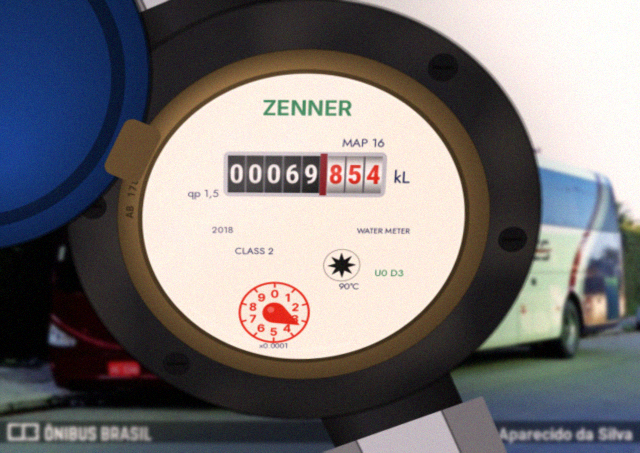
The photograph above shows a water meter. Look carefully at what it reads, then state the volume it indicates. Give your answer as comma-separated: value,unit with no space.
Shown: 69.8543,kL
